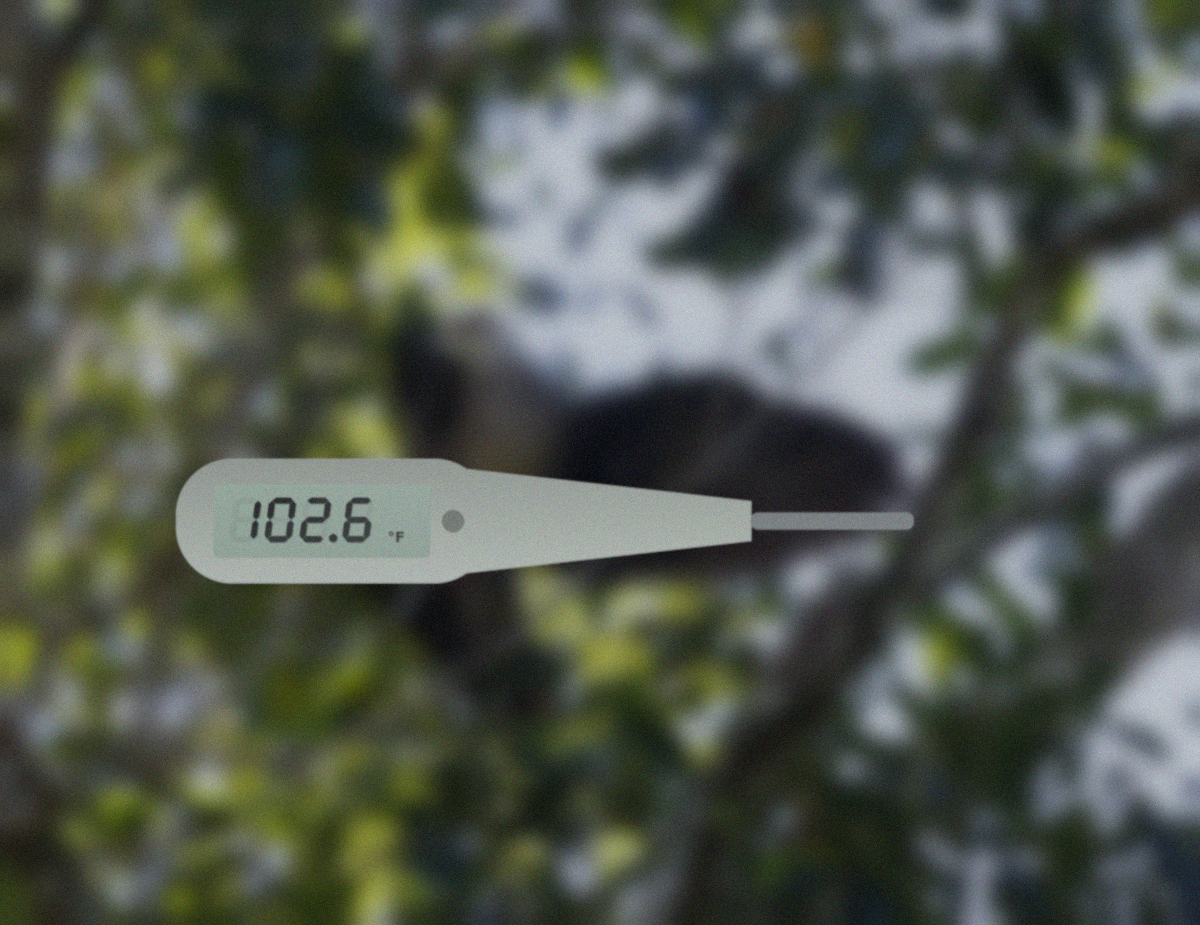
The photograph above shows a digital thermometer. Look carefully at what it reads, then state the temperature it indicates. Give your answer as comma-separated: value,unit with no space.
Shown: 102.6,°F
